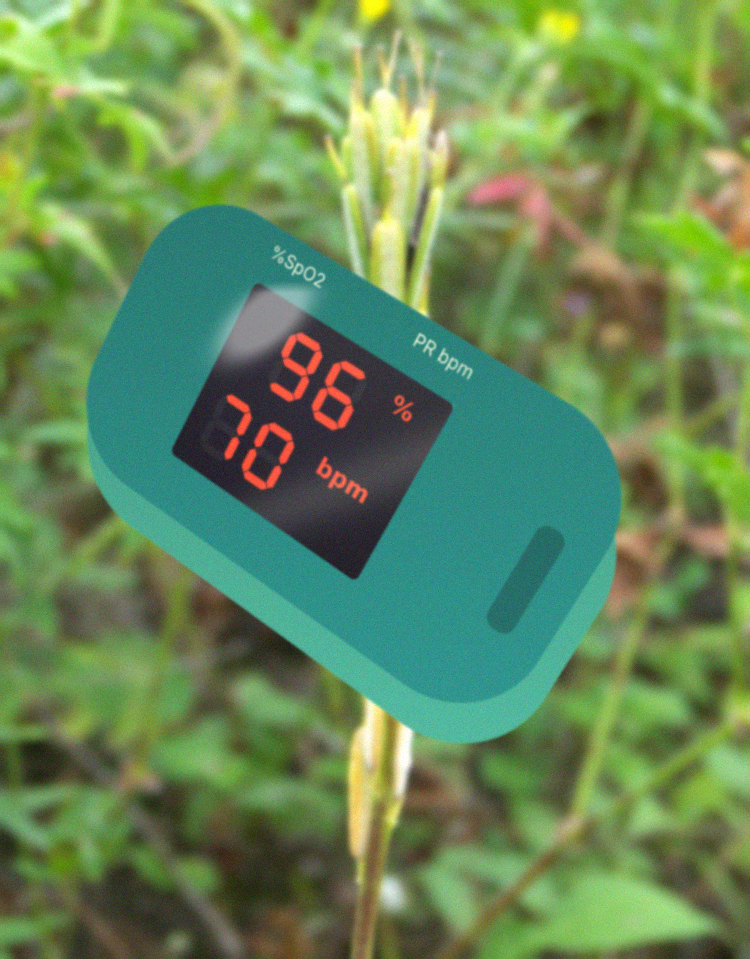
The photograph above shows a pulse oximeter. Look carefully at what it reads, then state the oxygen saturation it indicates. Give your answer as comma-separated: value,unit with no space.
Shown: 96,%
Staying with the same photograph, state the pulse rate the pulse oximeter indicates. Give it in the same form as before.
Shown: 70,bpm
